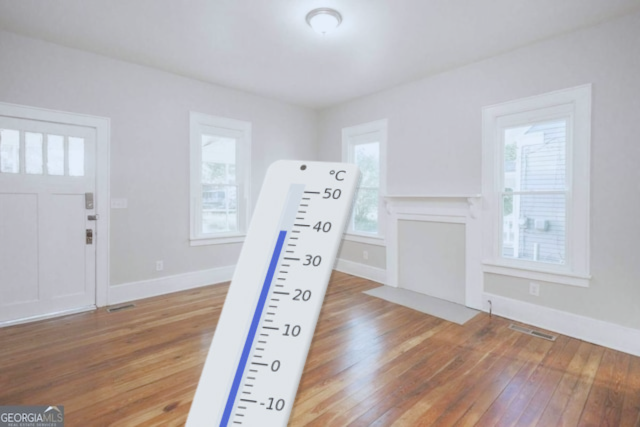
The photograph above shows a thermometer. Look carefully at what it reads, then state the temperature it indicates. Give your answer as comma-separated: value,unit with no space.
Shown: 38,°C
